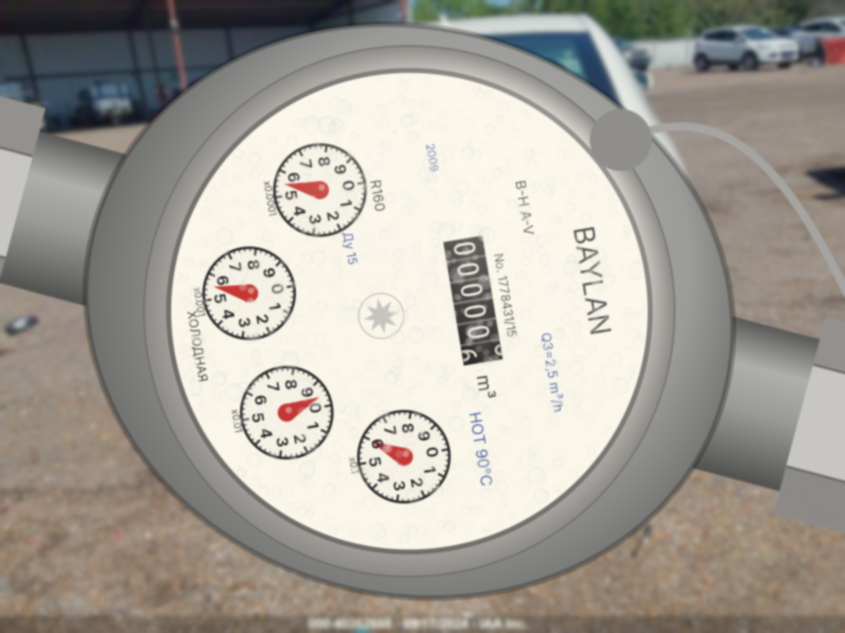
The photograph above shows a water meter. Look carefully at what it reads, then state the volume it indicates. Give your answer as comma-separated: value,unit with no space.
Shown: 5.5955,m³
